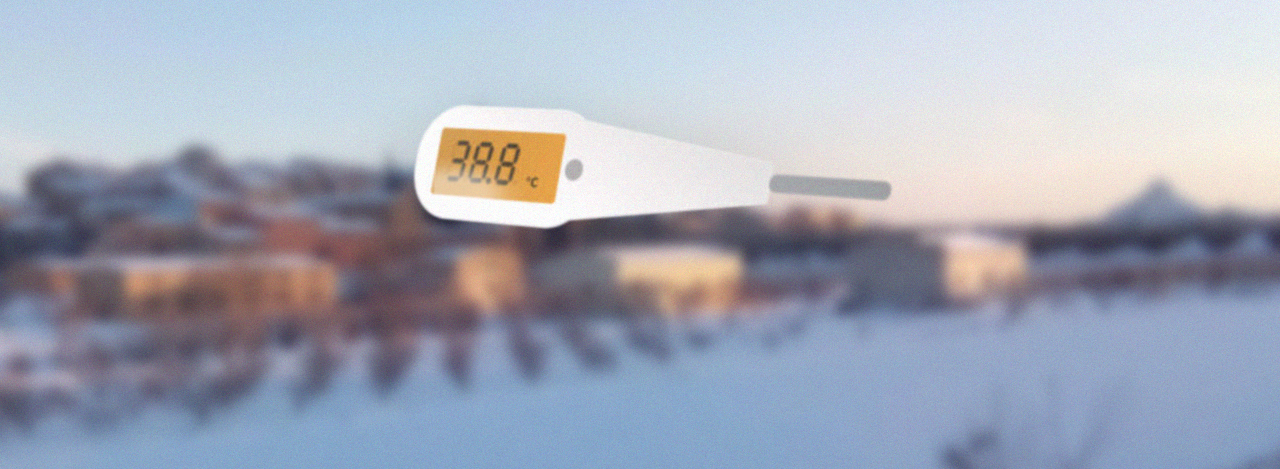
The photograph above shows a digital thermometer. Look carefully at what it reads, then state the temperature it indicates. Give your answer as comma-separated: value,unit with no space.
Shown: 38.8,°C
